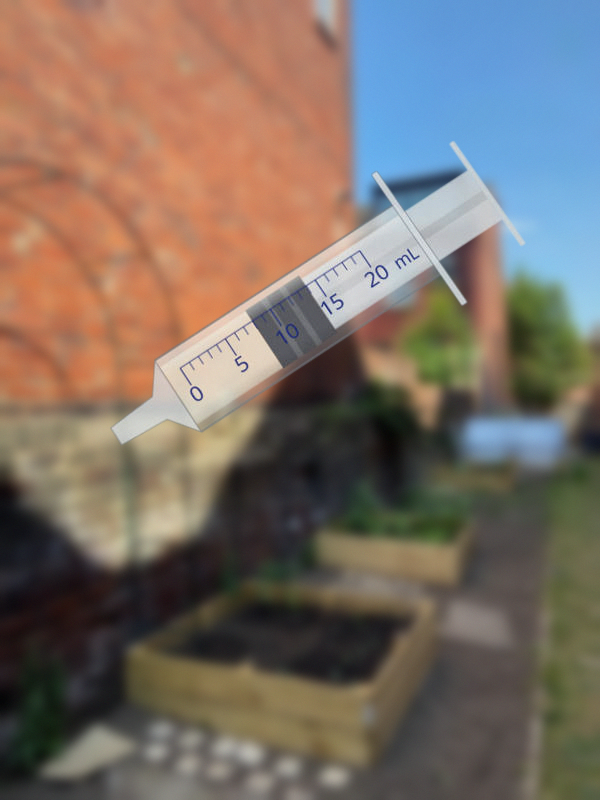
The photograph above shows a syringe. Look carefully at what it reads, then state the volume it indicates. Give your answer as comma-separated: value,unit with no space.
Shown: 8,mL
